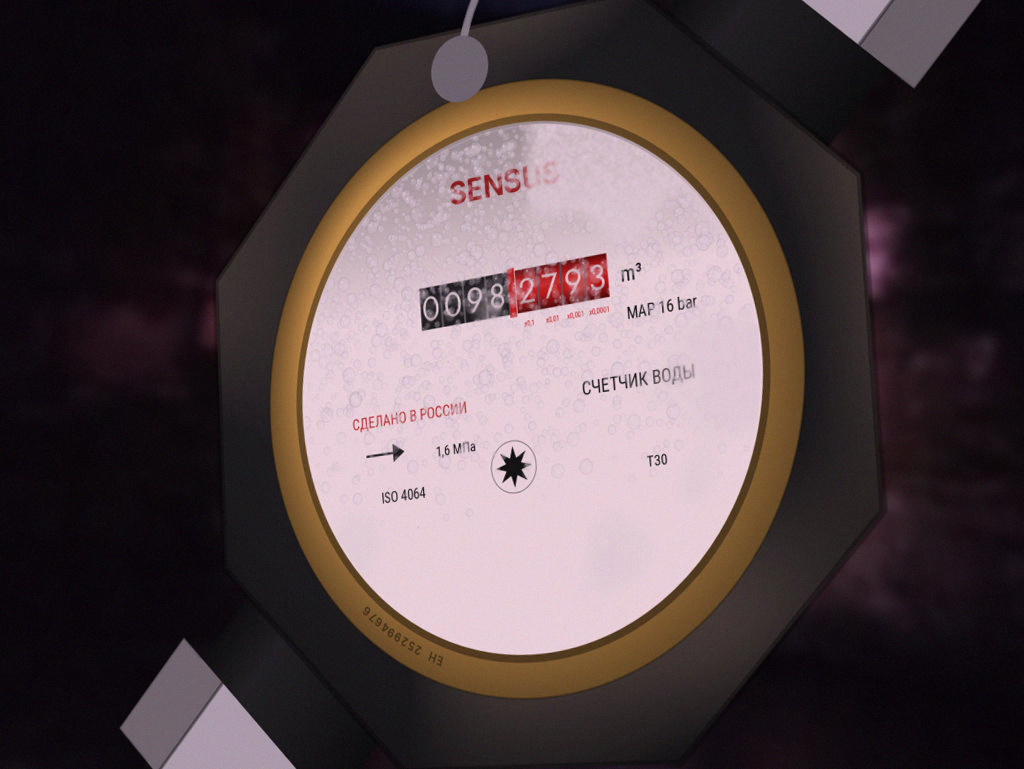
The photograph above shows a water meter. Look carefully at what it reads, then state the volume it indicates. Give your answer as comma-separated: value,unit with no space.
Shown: 98.2793,m³
